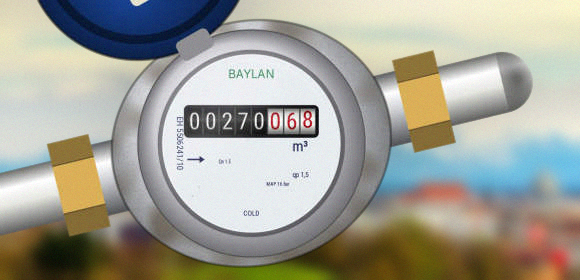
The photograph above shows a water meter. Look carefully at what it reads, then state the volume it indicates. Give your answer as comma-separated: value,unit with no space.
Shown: 270.068,m³
